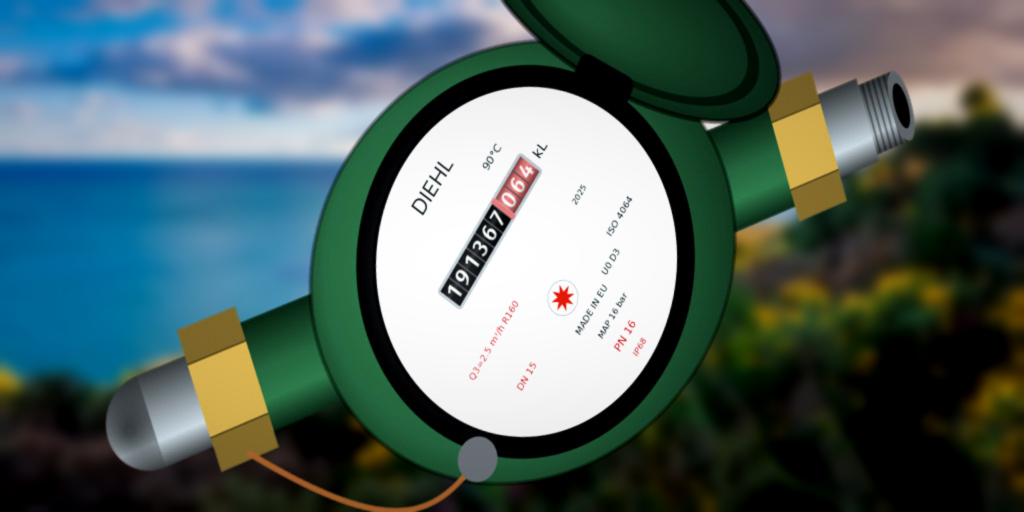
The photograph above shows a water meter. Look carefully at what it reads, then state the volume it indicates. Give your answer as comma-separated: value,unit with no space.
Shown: 191367.064,kL
